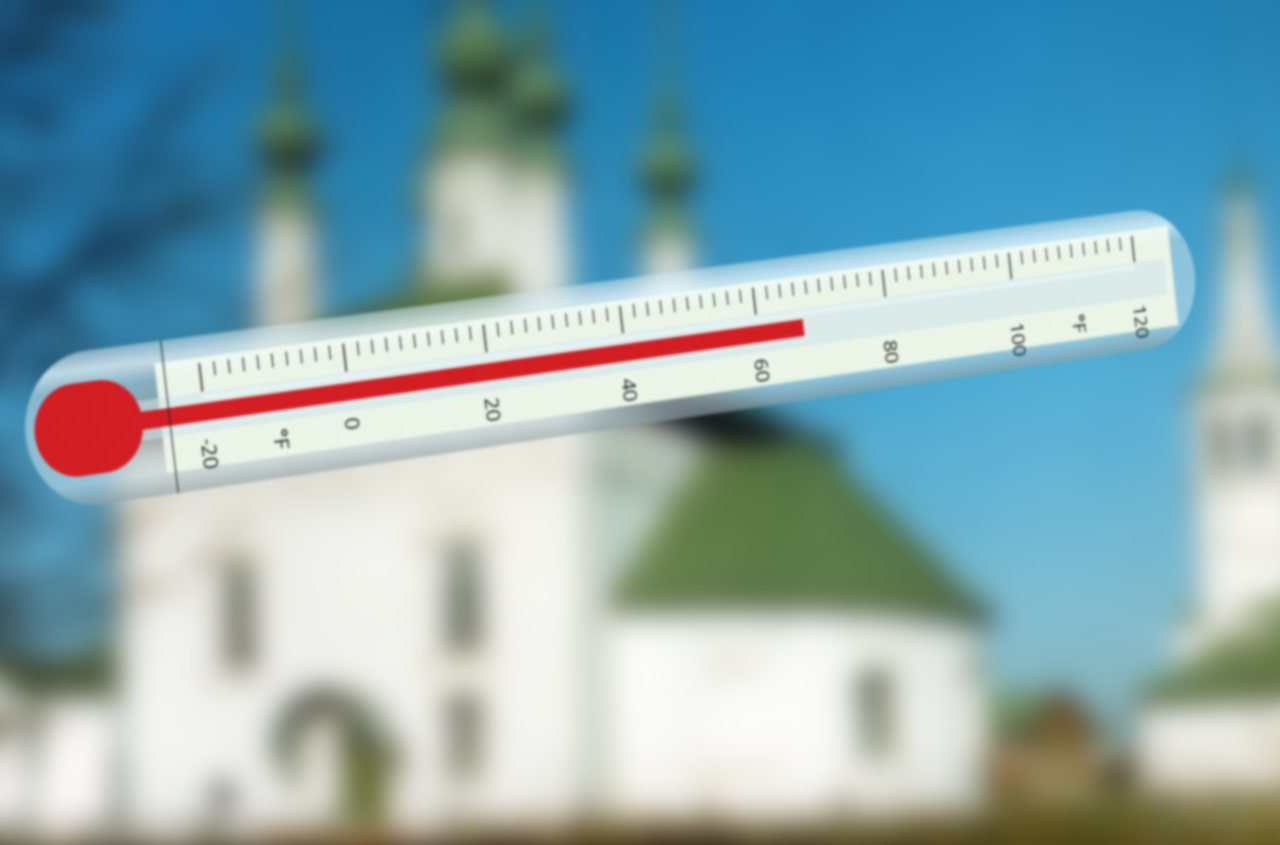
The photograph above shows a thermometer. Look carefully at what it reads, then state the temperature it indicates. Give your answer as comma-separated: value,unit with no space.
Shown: 67,°F
